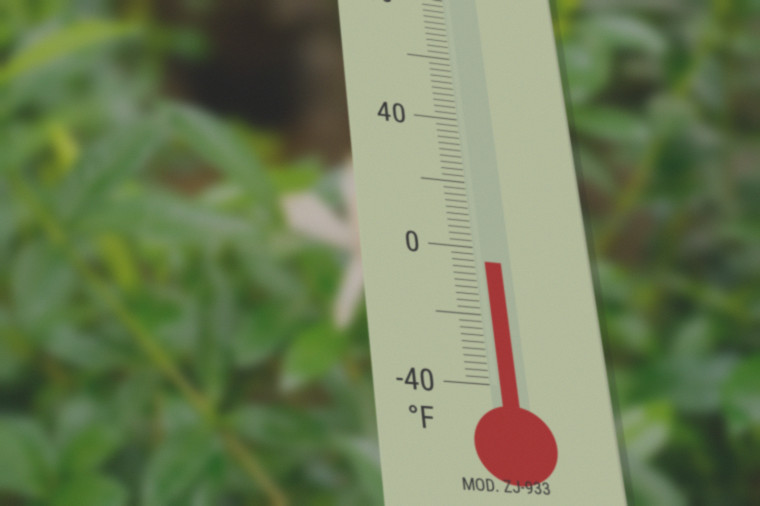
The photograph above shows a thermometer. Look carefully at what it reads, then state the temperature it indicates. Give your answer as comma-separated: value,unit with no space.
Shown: -4,°F
